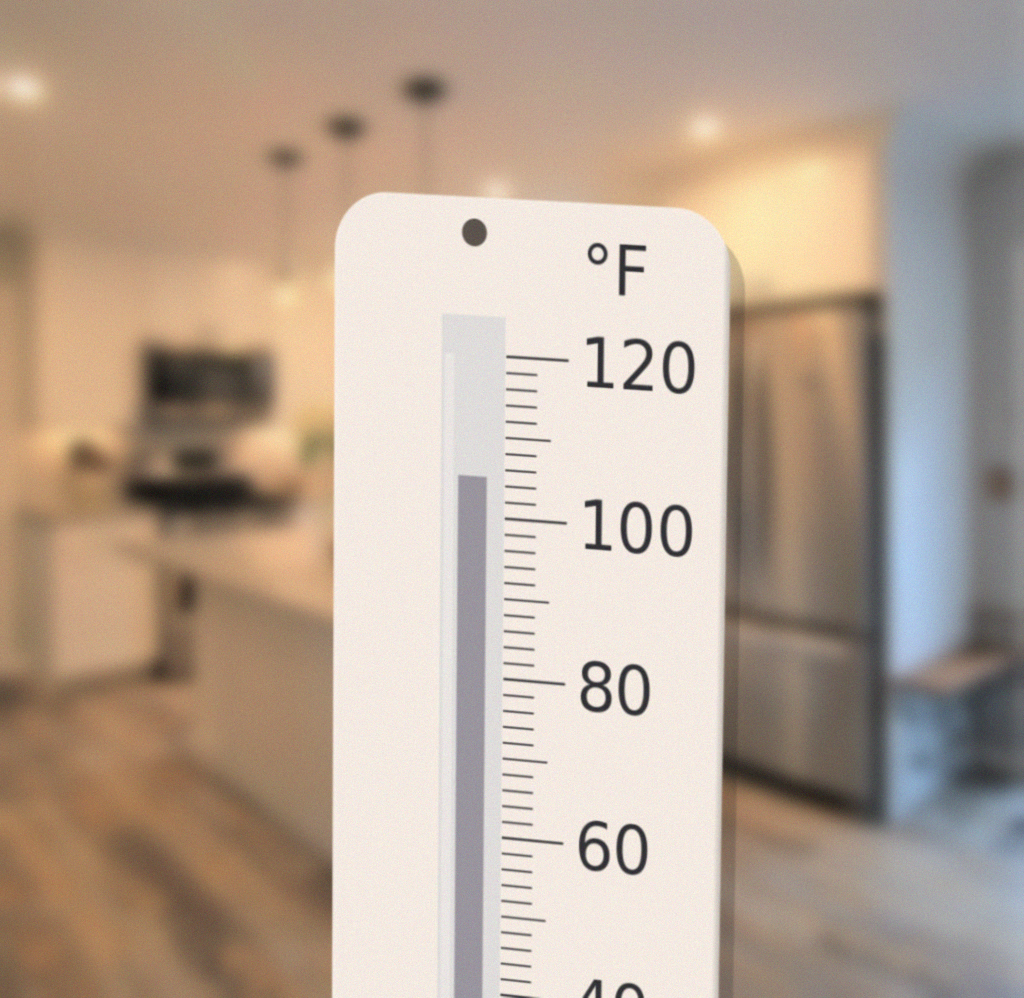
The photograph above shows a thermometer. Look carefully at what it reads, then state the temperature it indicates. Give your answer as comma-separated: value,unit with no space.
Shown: 105,°F
